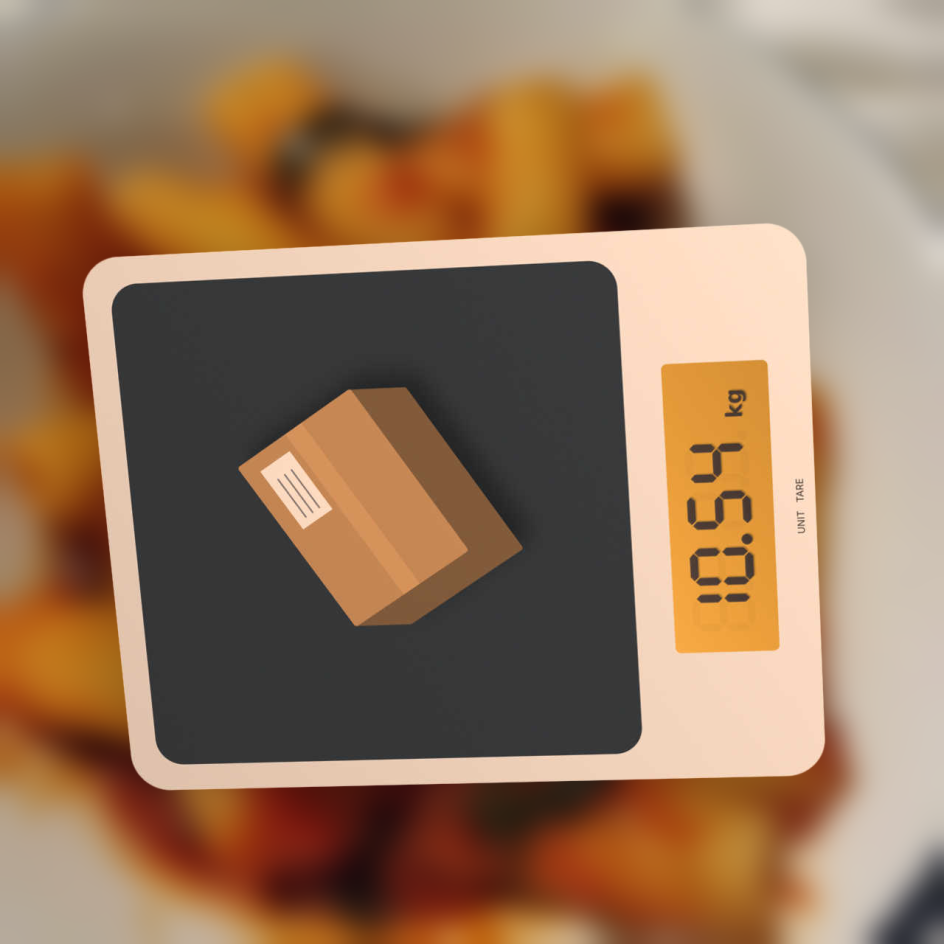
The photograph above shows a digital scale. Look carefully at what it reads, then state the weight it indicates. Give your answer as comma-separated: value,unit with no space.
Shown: 10.54,kg
